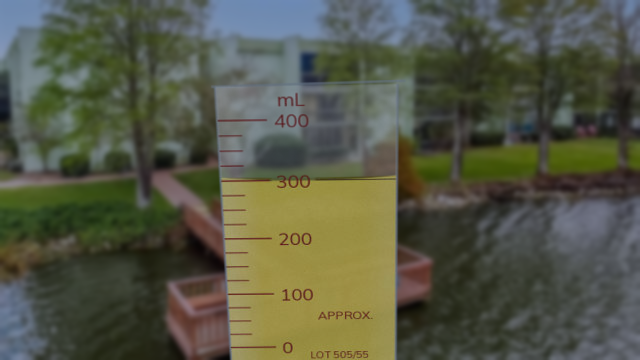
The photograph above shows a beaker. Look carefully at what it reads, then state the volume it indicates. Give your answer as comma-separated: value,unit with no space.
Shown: 300,mL
